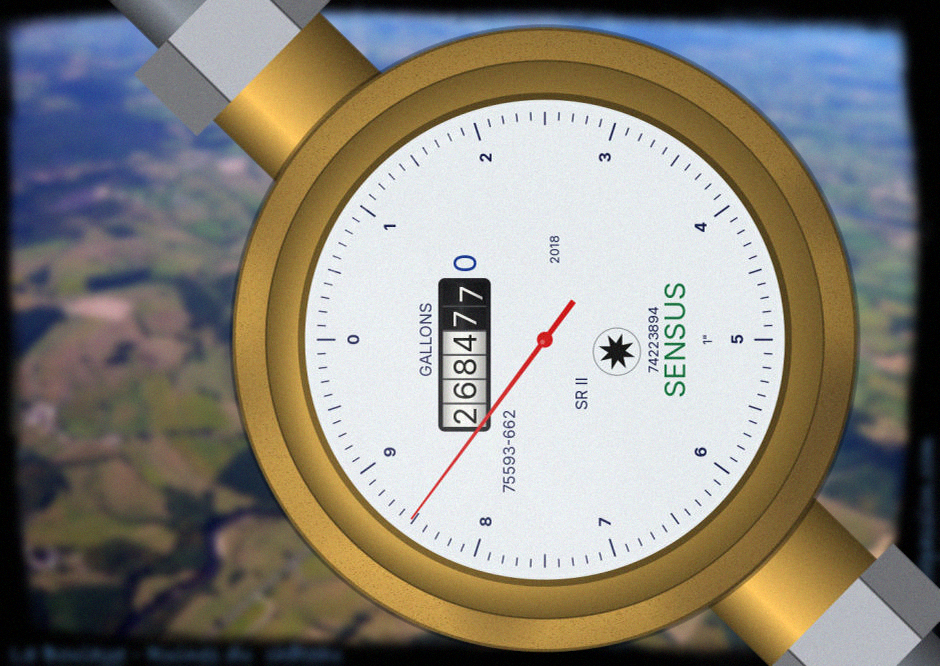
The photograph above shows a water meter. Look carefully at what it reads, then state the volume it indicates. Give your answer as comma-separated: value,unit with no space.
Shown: 2684768.5,gal
